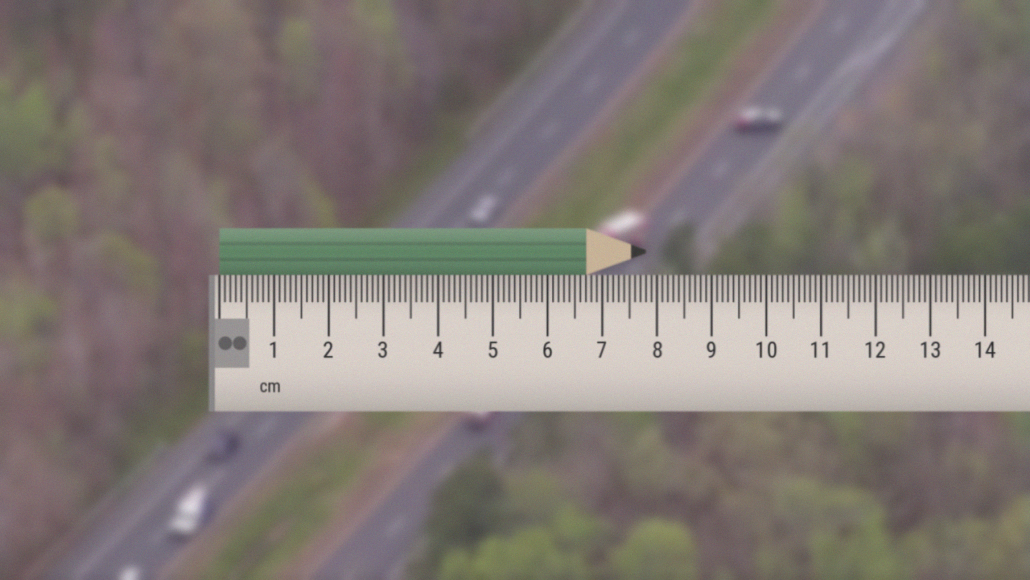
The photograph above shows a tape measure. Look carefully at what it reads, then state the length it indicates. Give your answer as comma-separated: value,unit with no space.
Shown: 7.8,cm
